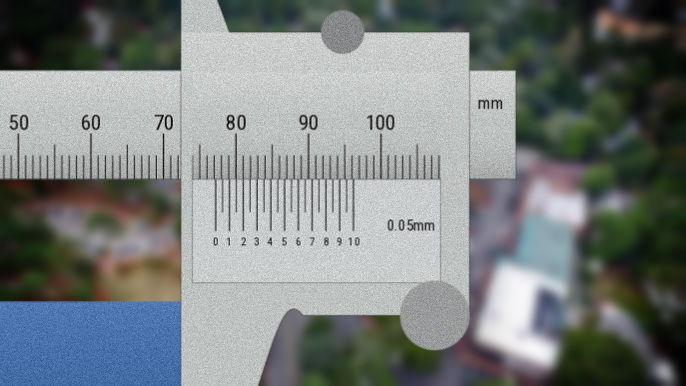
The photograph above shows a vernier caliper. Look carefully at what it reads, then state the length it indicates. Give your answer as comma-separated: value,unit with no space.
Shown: 77.2,mm
